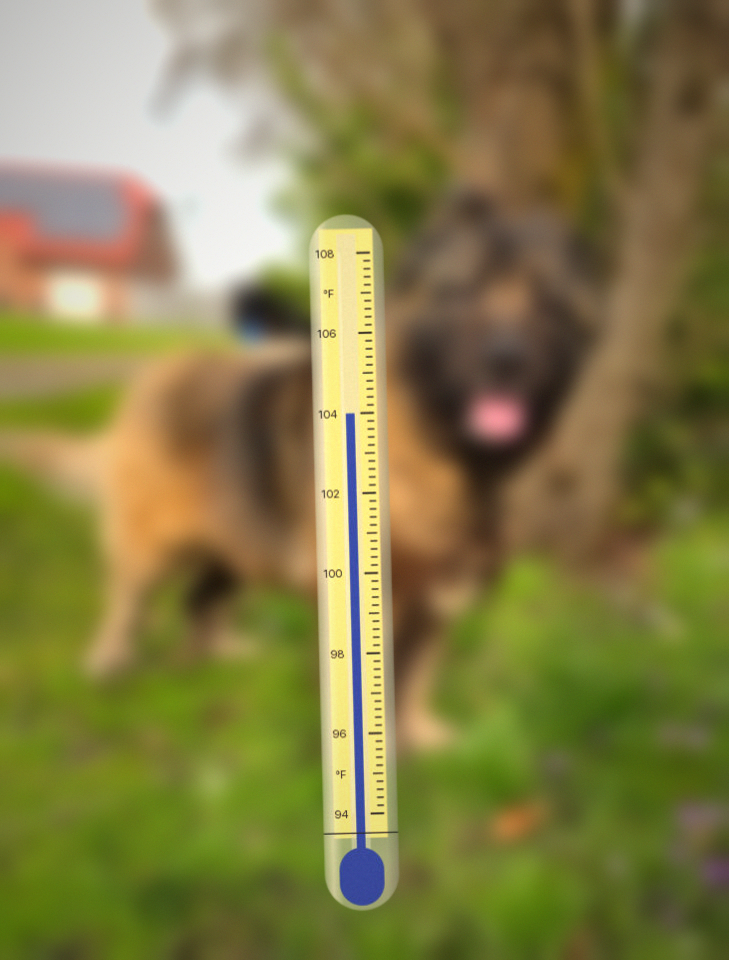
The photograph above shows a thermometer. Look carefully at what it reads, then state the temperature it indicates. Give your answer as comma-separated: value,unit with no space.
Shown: 104,°F
